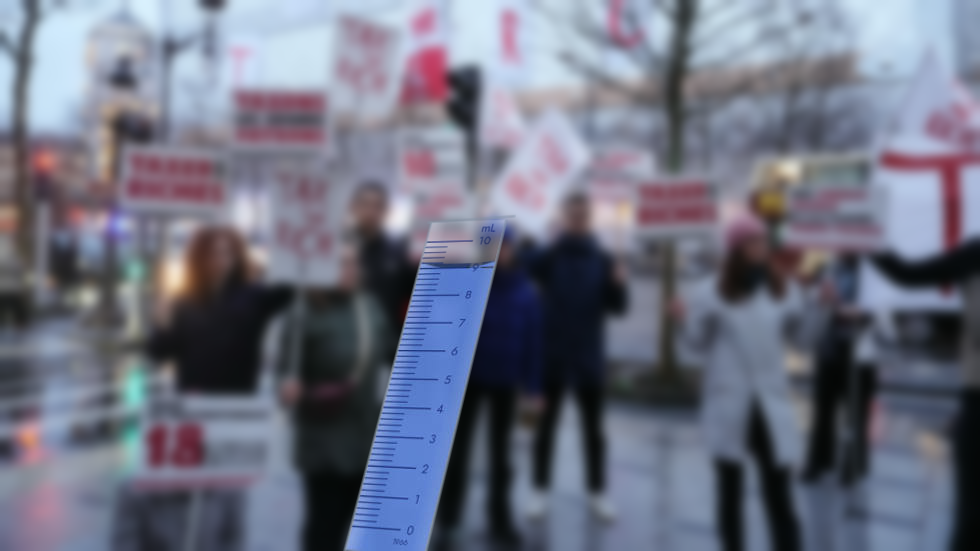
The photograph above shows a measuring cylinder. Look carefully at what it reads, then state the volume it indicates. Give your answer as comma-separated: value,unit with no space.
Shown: 9,mL
